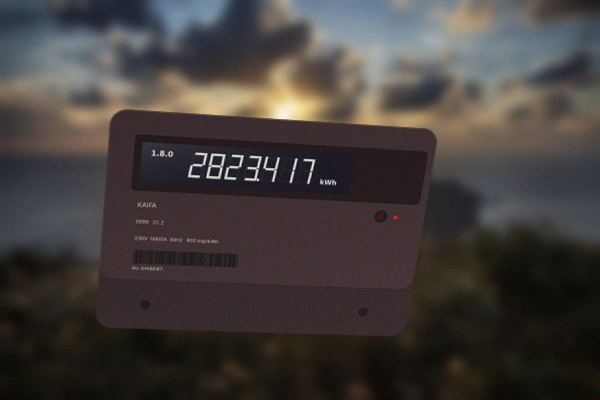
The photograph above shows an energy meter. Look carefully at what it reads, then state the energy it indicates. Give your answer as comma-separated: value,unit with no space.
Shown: 2823.417,kWh
